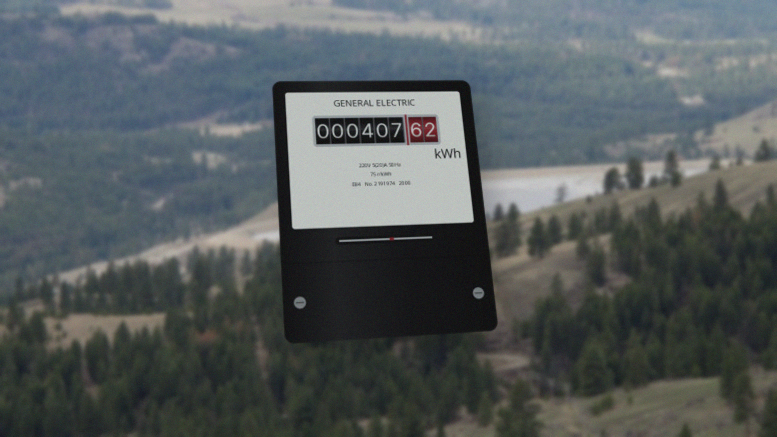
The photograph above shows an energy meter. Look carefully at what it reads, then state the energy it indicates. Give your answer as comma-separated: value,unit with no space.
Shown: 407.62,kWh
